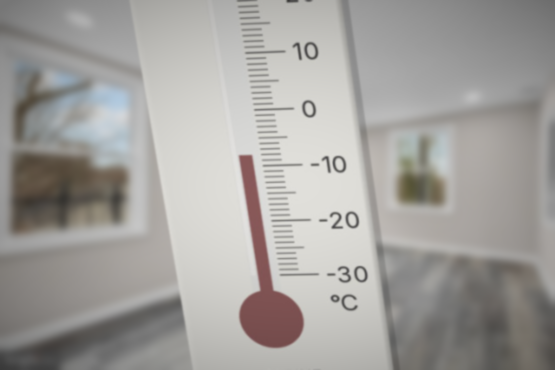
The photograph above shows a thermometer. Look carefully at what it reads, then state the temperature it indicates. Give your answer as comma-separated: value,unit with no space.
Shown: -8,°C
